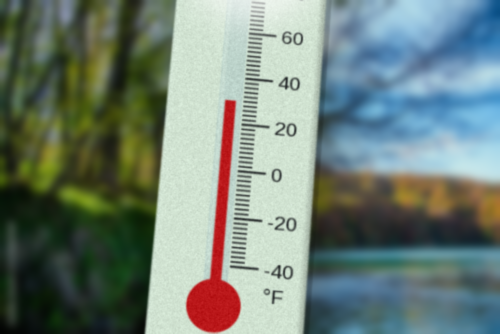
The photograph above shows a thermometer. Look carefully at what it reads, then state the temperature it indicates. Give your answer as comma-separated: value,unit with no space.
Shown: 30,°F
